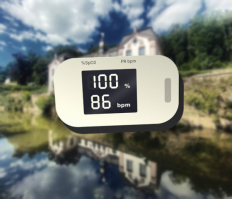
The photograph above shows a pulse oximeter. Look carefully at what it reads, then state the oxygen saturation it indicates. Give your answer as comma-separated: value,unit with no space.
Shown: 100,%
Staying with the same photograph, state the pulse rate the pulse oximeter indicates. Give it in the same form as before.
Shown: 86,bpm
